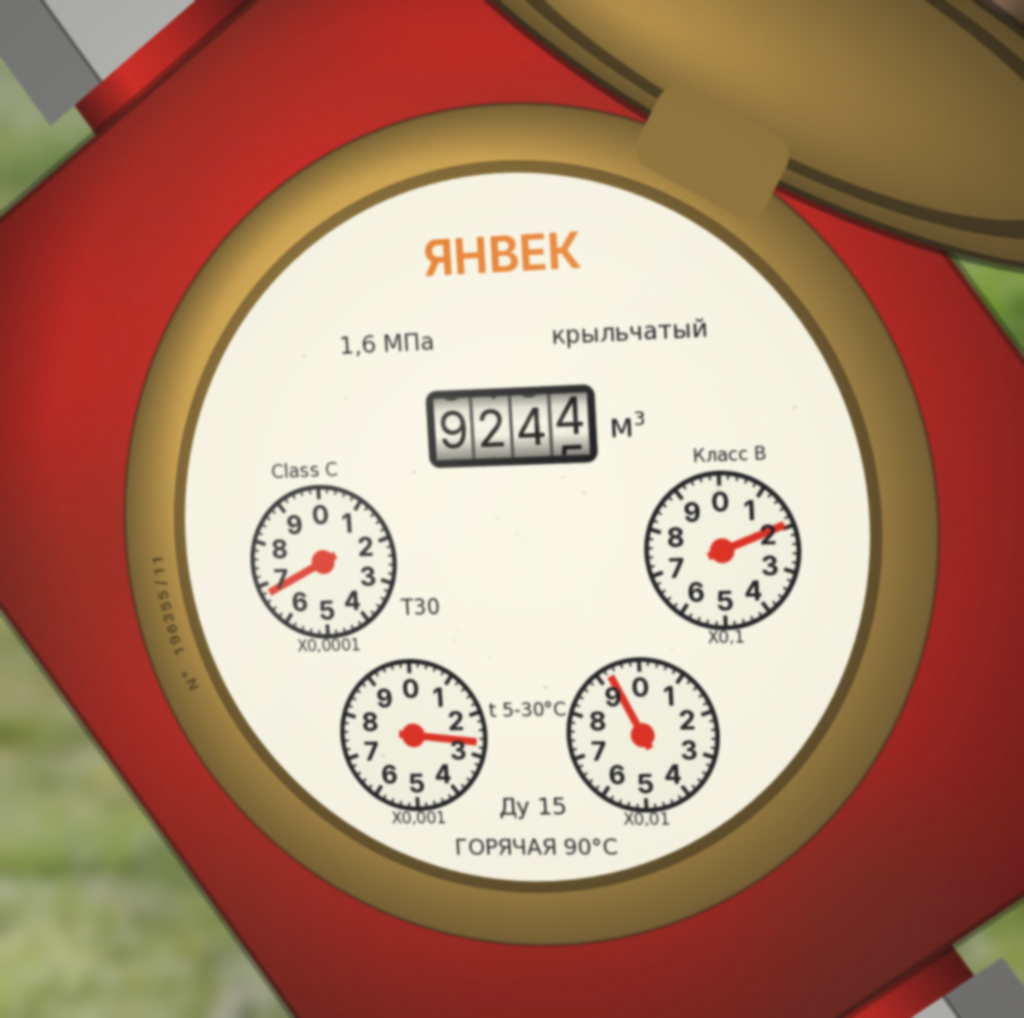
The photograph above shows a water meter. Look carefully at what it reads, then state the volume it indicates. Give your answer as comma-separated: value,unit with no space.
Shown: 9244.1926,m³
